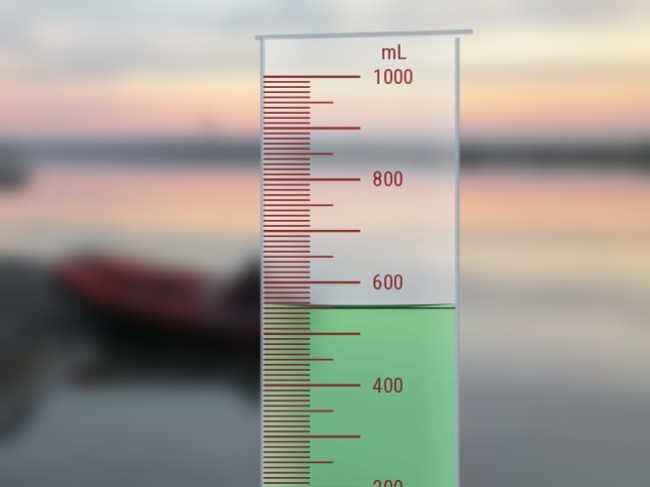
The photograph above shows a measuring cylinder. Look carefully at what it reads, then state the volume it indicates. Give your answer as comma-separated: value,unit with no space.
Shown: 550,mL
